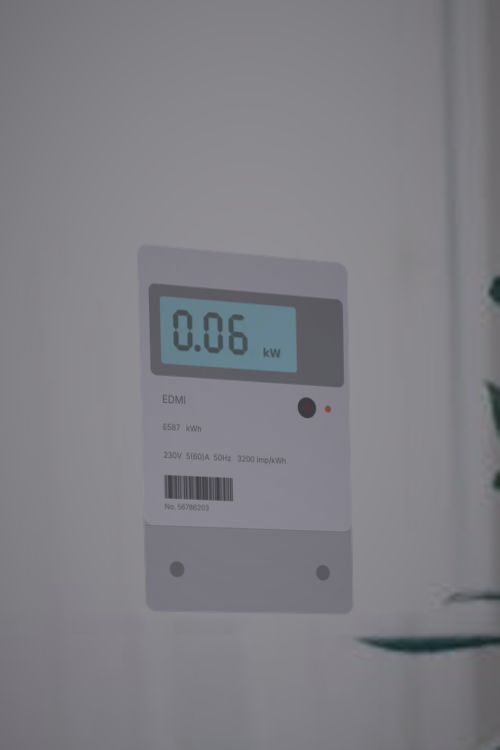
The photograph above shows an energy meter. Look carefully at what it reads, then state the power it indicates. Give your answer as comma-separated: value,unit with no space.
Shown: 0.06,kW
